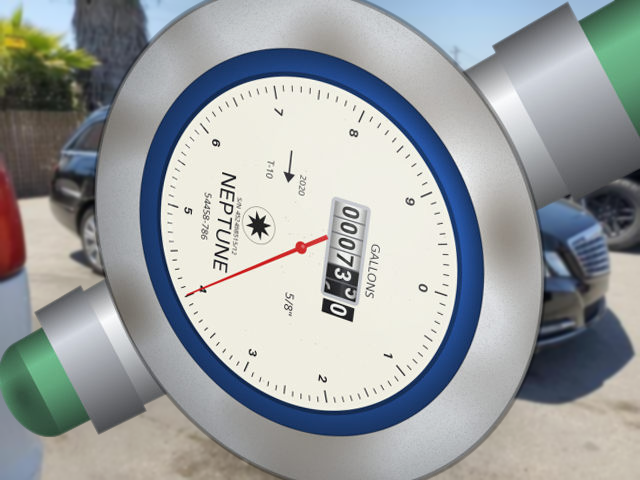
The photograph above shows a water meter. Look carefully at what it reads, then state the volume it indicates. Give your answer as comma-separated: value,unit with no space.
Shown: 7354.0,gal
